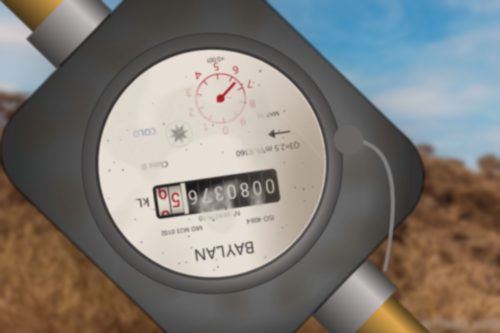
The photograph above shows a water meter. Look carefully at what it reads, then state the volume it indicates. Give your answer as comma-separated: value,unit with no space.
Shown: 80376.586,kL
